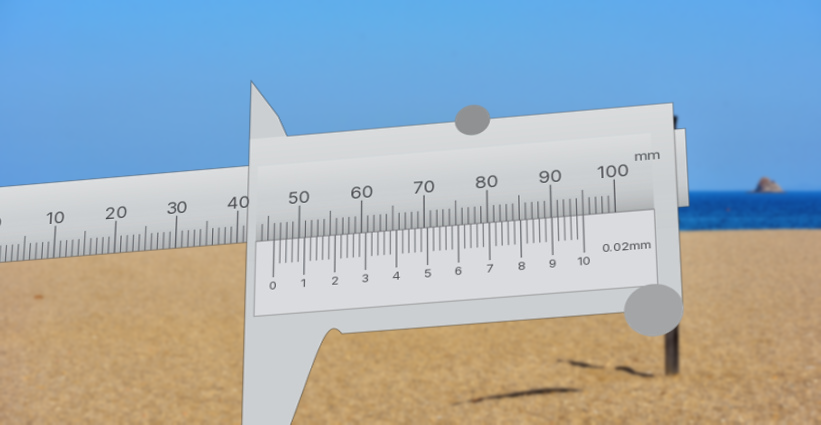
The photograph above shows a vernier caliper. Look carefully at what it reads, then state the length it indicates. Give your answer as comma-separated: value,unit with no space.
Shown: 46.0,mm
